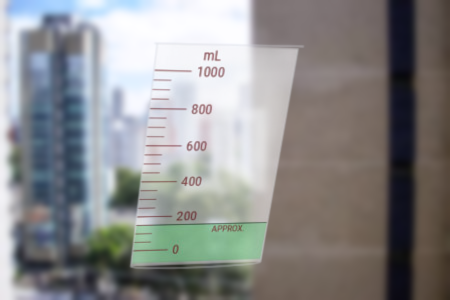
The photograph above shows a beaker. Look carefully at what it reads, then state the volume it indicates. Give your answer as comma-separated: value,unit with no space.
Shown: 150,mL
